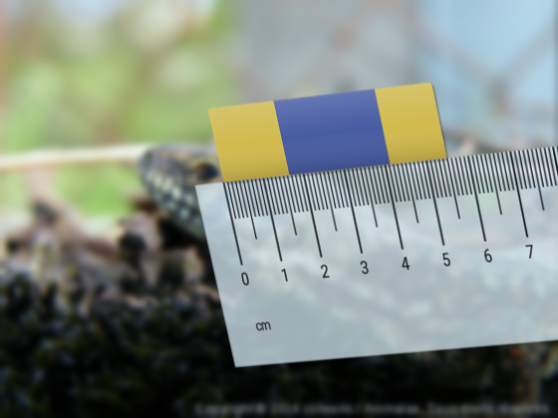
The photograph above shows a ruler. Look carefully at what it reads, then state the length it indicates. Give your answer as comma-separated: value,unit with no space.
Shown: 5.5,cm
